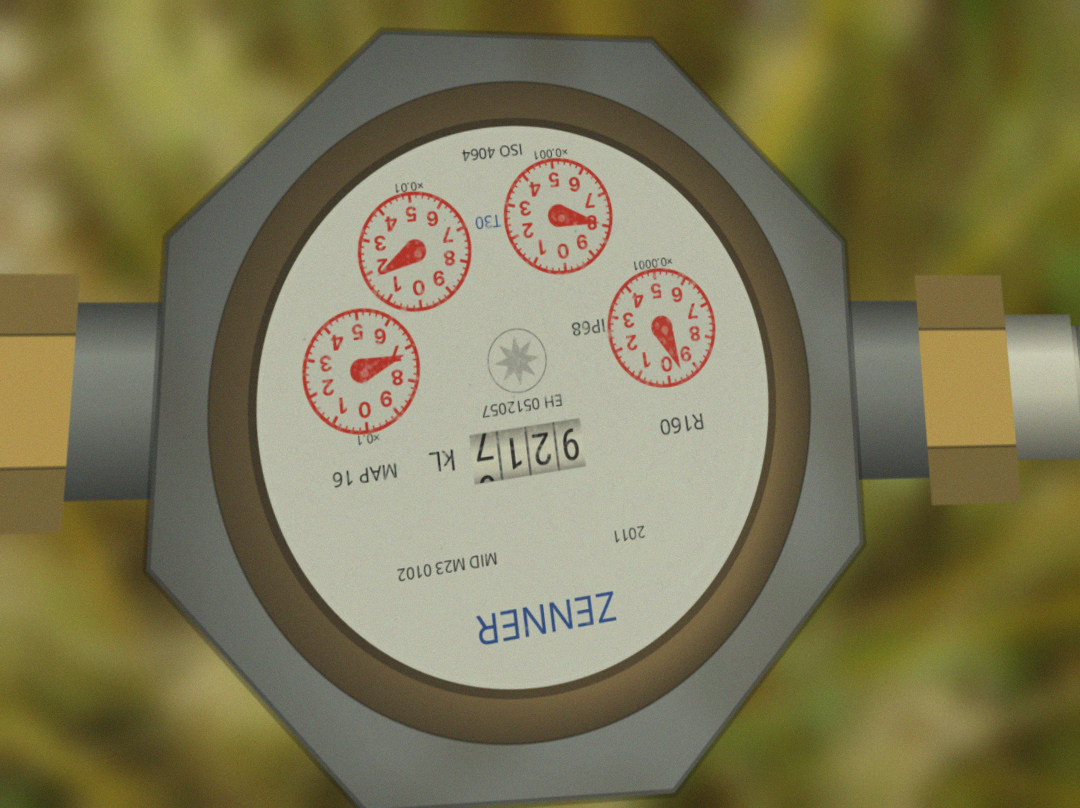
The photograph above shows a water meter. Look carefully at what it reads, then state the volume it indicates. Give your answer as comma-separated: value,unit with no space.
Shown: 9216.7179,kL
